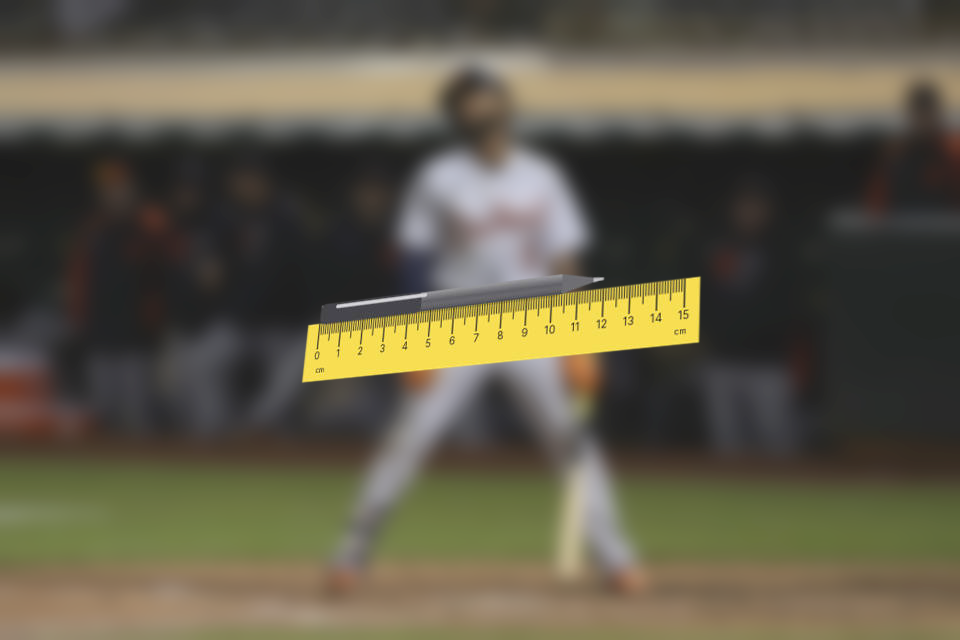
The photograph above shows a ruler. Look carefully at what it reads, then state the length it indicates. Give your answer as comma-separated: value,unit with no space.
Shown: 12,cm
